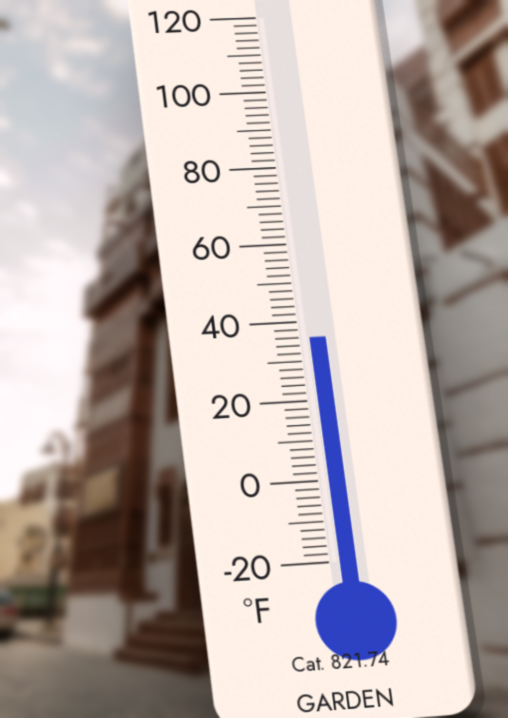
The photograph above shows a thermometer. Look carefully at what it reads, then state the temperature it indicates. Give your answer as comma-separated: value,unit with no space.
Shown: 36,°F
